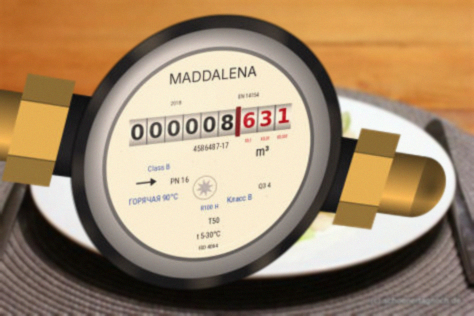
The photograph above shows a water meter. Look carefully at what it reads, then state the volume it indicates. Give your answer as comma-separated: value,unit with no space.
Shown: 8.631,m³
